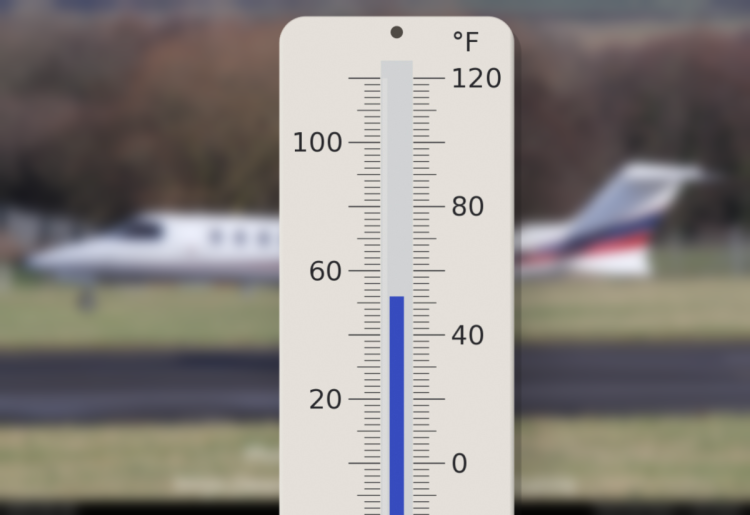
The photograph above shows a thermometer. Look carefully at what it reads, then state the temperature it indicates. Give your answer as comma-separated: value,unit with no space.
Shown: 52,°F
